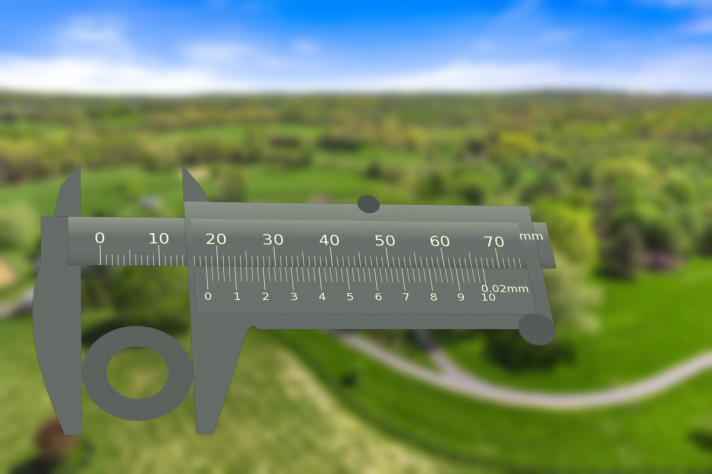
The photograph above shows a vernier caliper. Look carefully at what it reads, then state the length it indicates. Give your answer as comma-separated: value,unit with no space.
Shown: 18.0,mm
